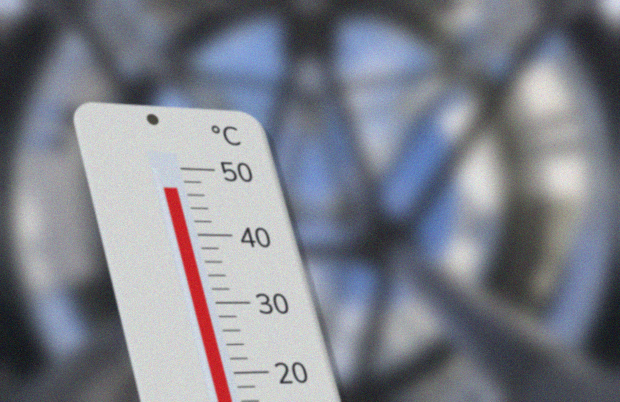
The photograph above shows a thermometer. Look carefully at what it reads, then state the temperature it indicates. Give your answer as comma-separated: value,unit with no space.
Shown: 47,°C
